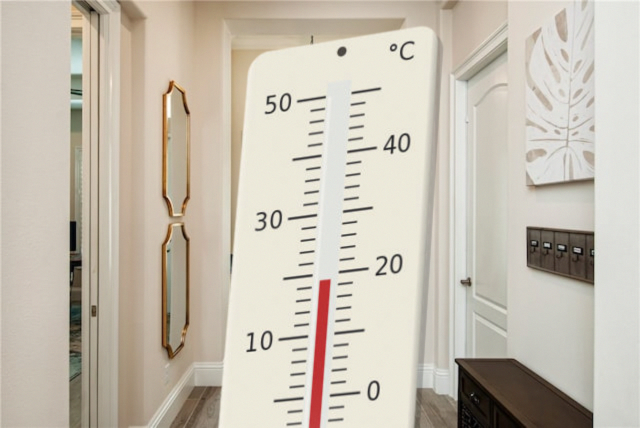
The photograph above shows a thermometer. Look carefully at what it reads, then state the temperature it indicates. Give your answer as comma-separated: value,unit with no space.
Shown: 19,°C
